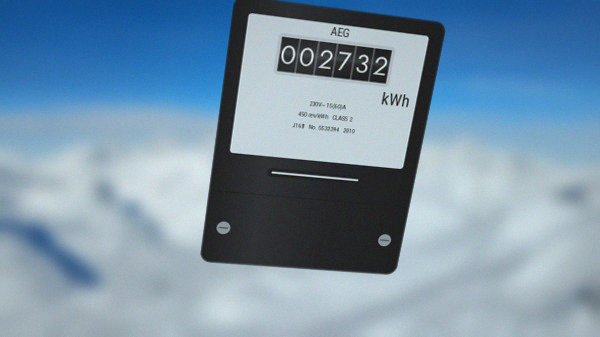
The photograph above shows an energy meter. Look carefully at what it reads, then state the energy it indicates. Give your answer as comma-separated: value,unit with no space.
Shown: 2732,kWh
